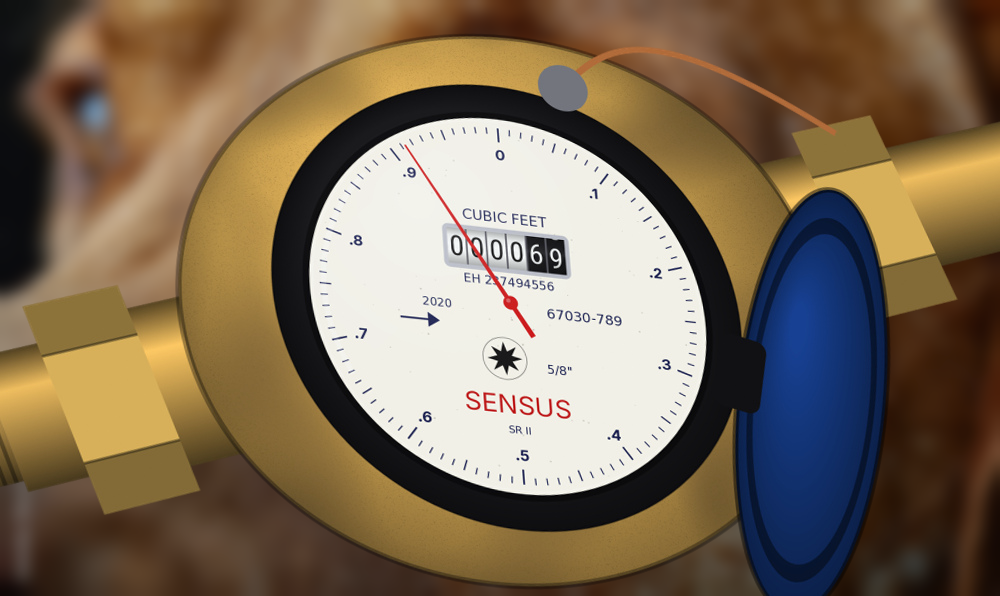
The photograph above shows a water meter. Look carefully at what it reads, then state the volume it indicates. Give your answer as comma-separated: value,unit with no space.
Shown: 68.91,ft³
